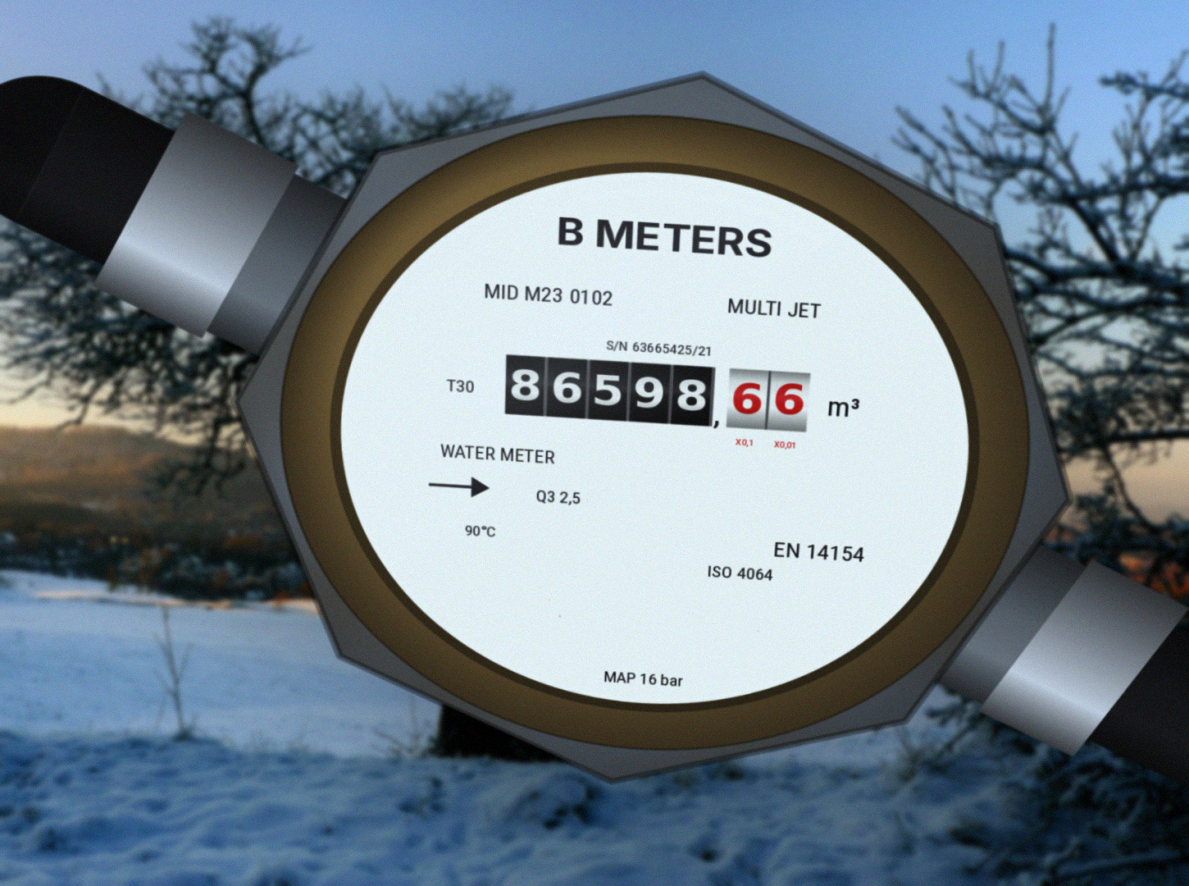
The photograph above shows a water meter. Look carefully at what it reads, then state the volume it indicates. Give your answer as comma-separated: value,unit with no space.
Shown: 86598.66,m³
